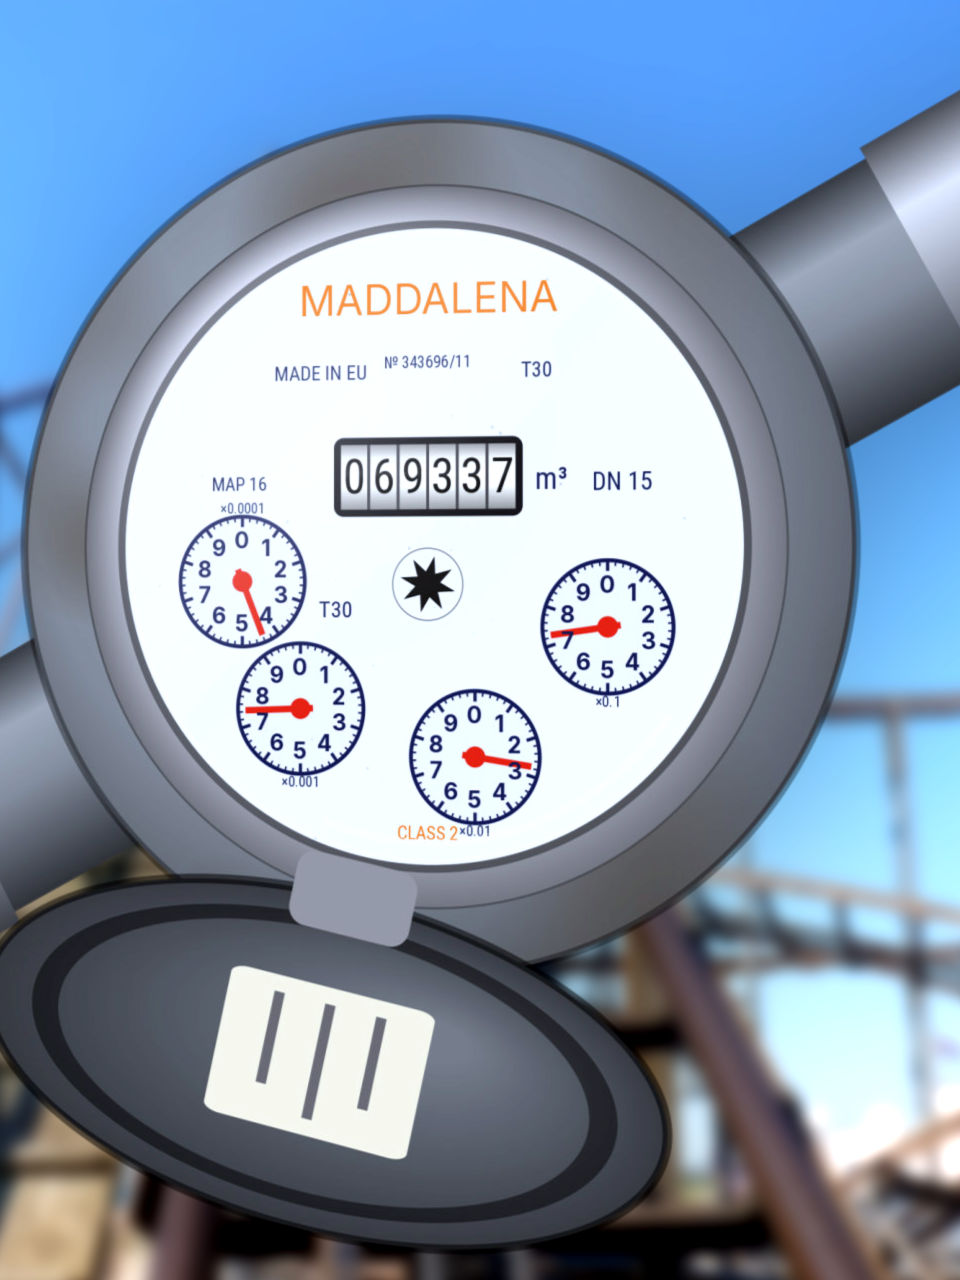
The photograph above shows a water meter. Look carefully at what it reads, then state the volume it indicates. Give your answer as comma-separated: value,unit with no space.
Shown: 69337.7274,m³
